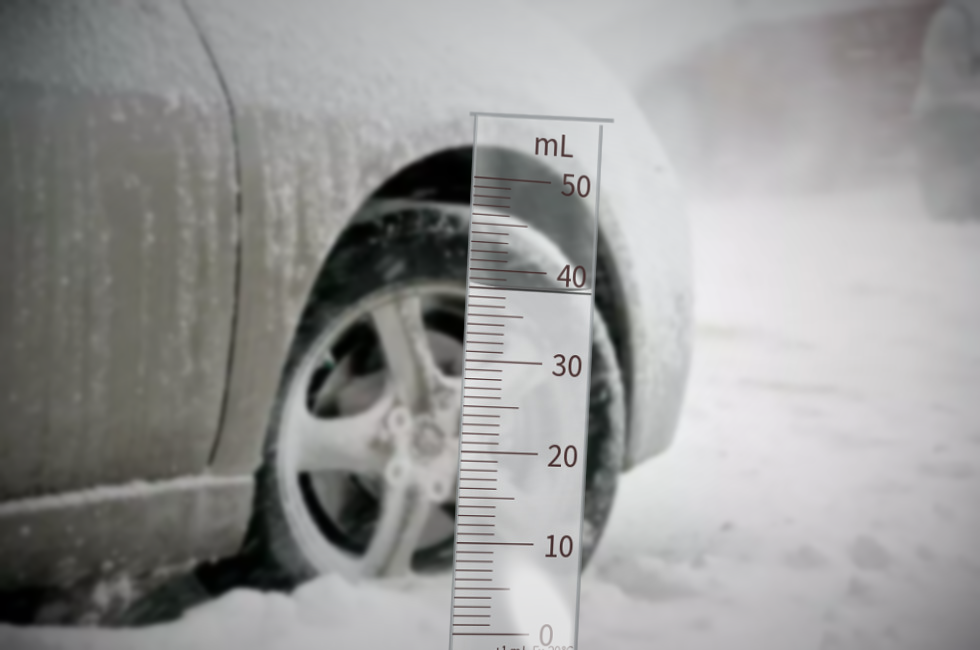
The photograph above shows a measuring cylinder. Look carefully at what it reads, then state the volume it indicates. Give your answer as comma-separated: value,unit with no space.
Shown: 38,mL
